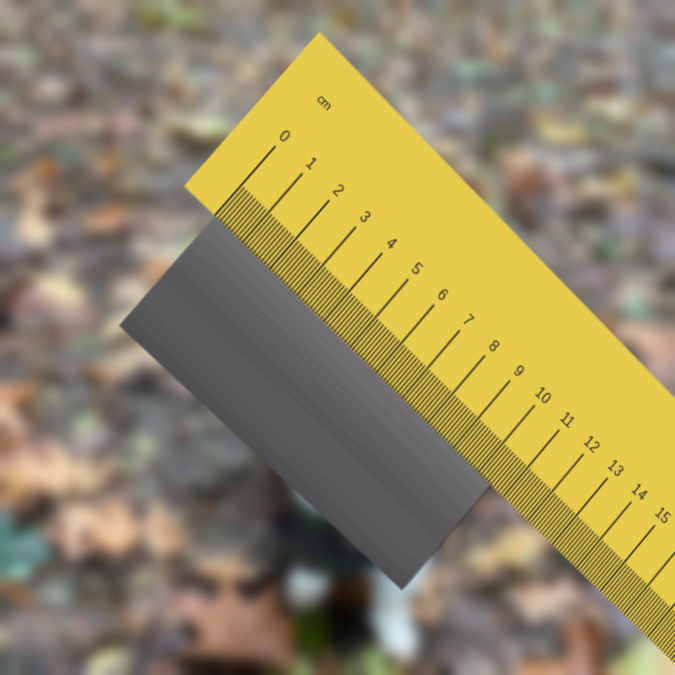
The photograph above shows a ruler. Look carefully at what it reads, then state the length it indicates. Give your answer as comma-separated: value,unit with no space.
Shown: 10.5,cm
